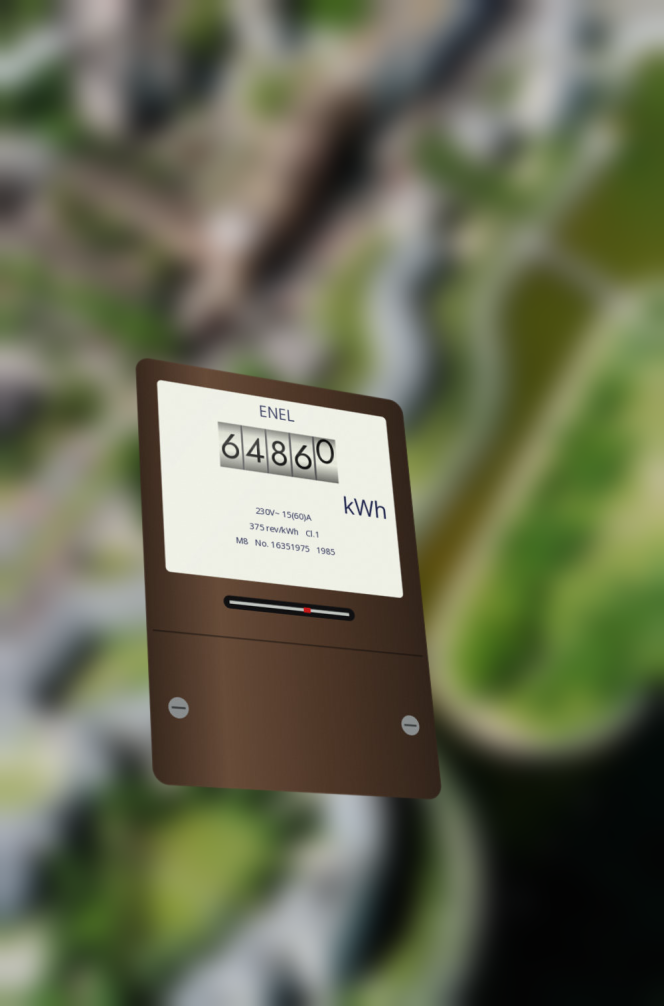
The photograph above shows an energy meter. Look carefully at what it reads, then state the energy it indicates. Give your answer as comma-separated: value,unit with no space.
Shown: 64860,kWh
